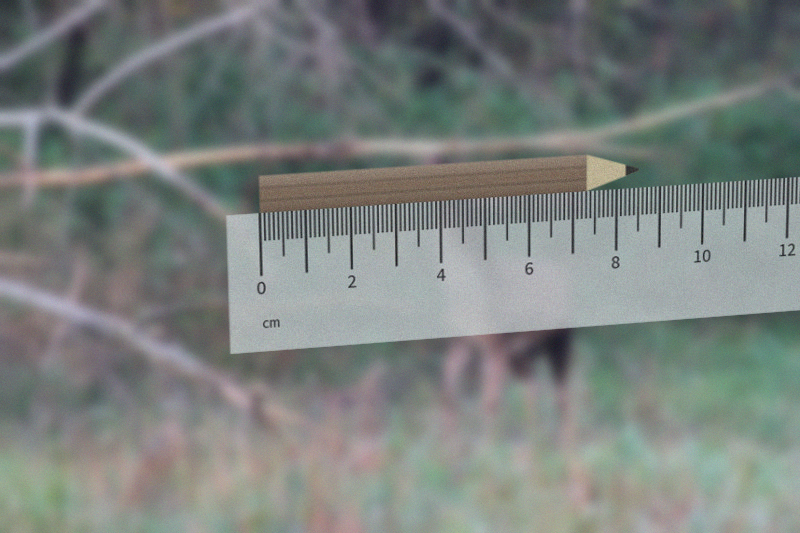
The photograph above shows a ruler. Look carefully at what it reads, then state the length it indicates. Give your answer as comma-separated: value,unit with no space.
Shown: 8.5,cm
